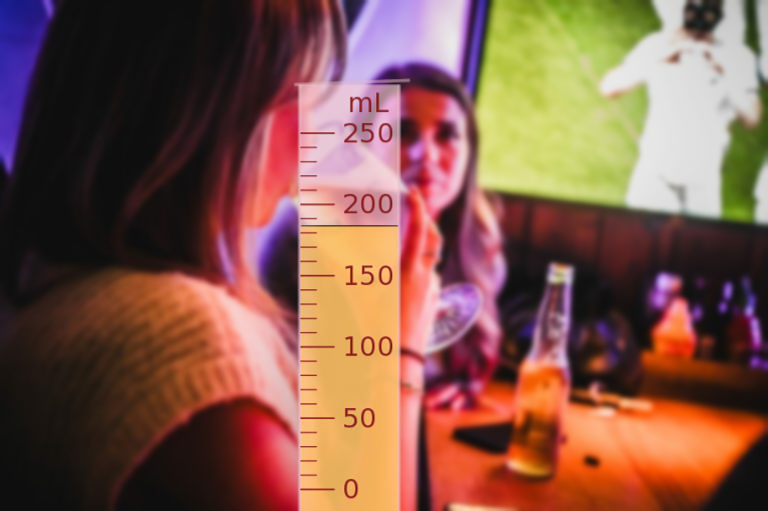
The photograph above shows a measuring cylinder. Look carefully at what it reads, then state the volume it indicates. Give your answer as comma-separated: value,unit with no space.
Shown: 185,mL
